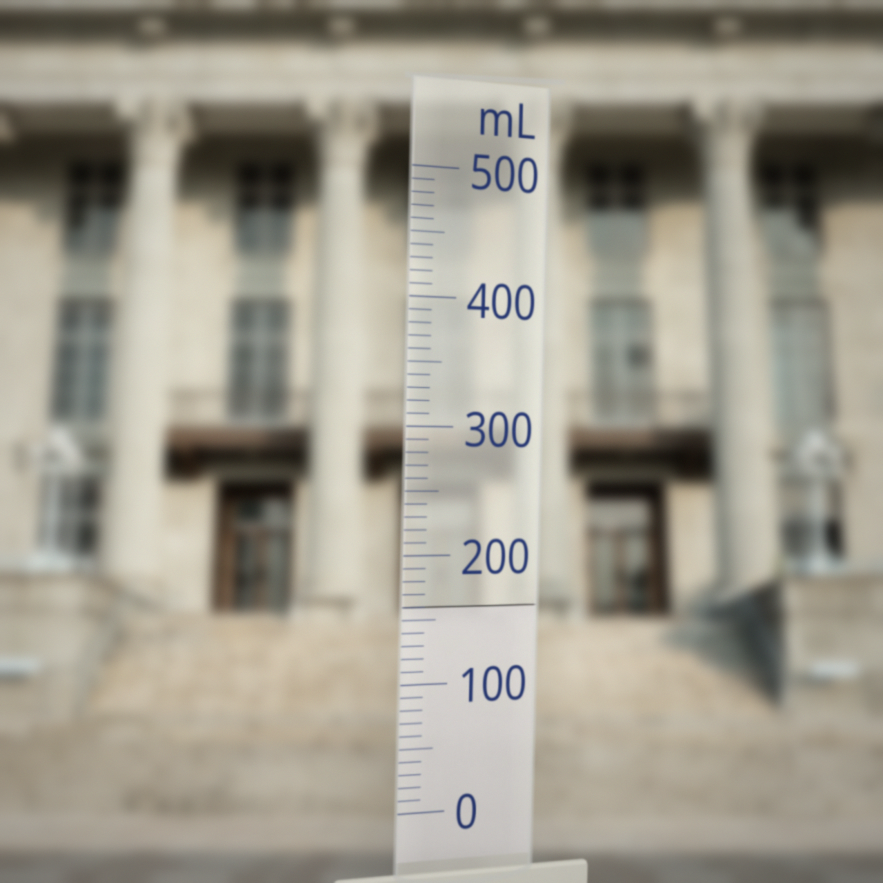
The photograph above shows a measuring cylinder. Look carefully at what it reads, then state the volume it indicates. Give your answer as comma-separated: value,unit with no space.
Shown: 160,mL
